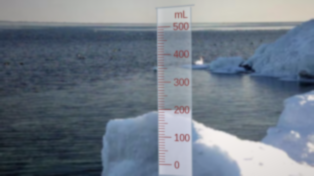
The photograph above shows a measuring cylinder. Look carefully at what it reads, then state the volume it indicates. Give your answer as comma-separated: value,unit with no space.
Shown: 200,mL
